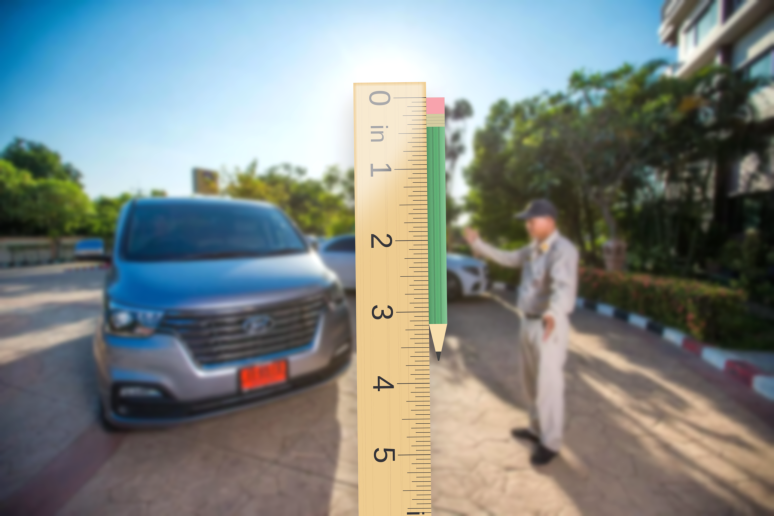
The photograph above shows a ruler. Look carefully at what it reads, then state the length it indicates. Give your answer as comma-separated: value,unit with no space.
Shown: 3.6875,in
